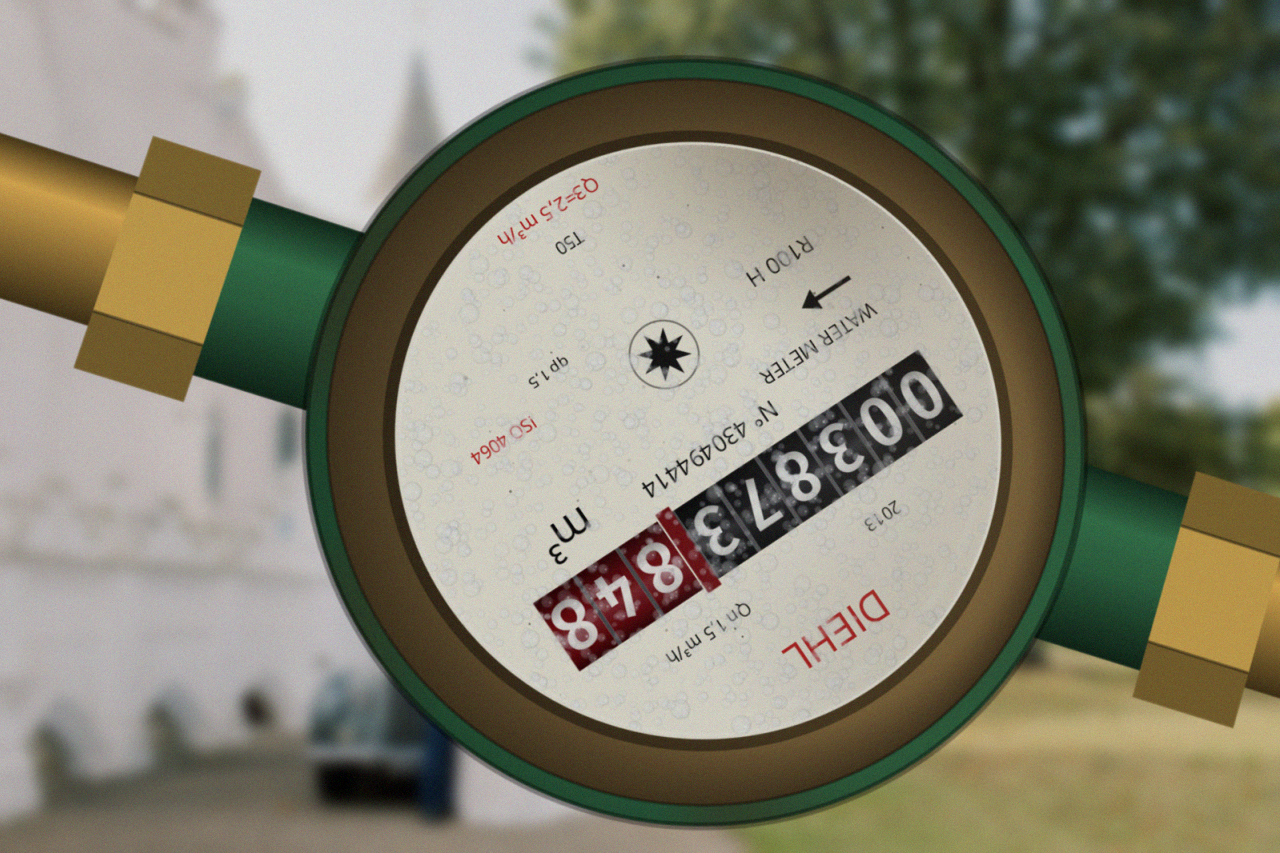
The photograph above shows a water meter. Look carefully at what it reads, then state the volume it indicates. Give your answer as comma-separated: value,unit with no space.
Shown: 3873.848,m³
